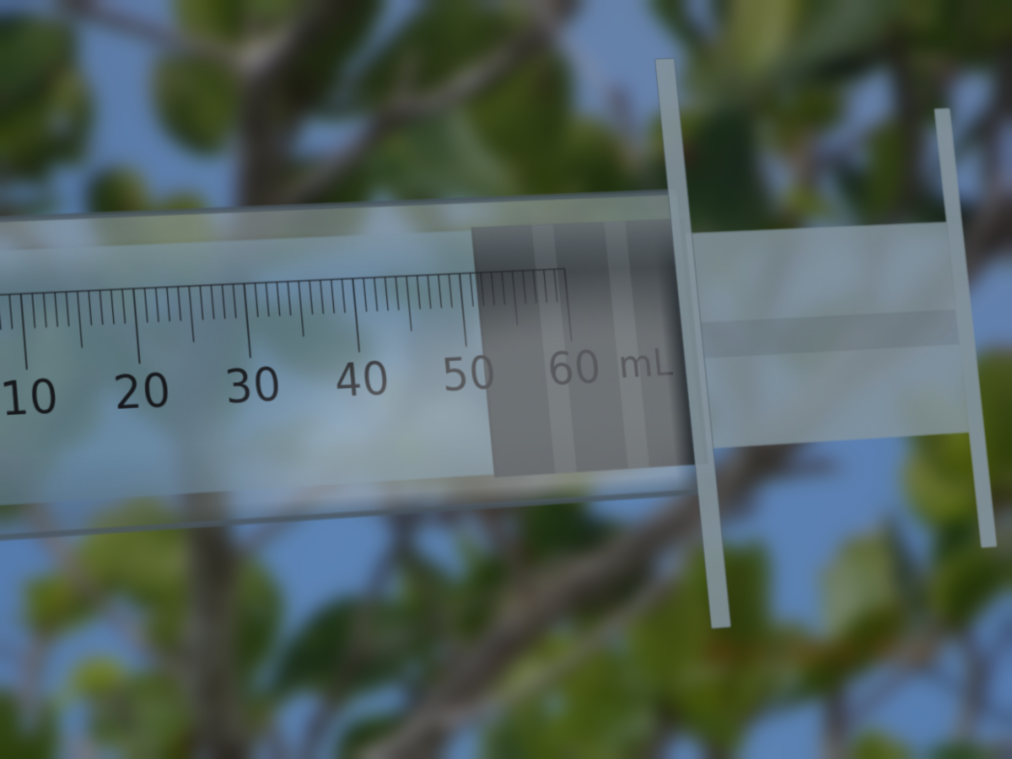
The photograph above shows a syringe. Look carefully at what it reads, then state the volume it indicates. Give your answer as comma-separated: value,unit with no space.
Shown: 51.5,mL
